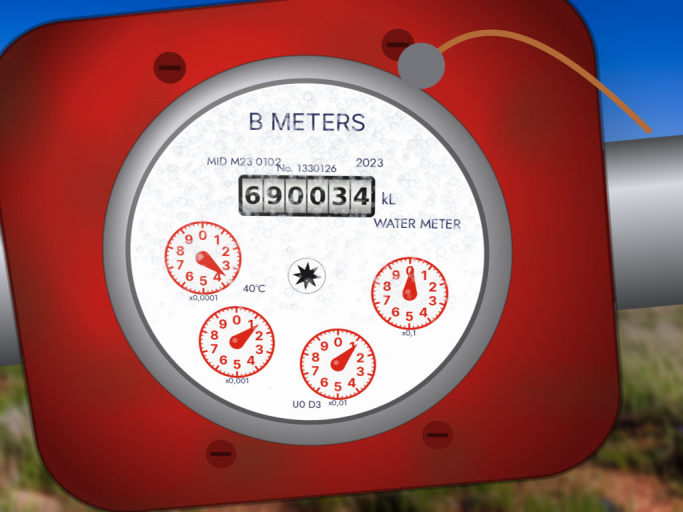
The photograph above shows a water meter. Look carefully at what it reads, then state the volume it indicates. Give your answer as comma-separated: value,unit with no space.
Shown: 690034.0113,kL
